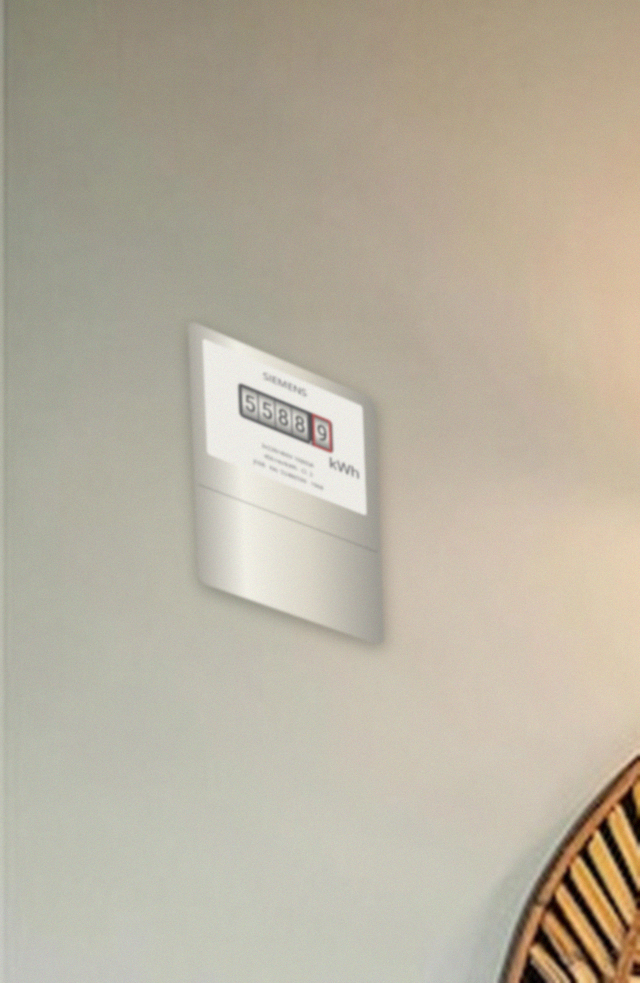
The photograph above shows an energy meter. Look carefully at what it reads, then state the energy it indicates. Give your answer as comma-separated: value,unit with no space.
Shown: 5588.9,kWh
